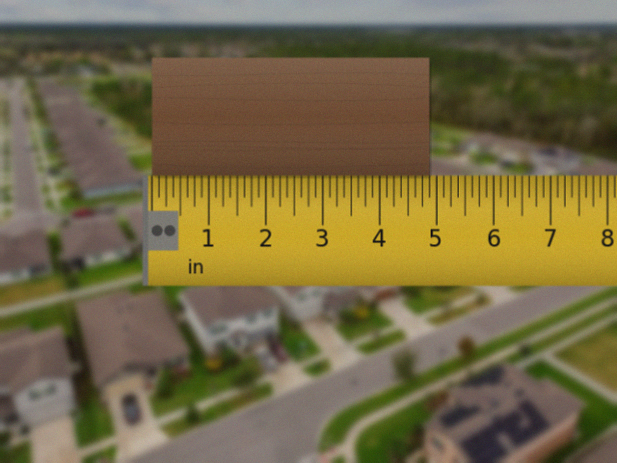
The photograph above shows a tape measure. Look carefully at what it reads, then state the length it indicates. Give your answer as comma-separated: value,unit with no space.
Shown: 4.875,in
